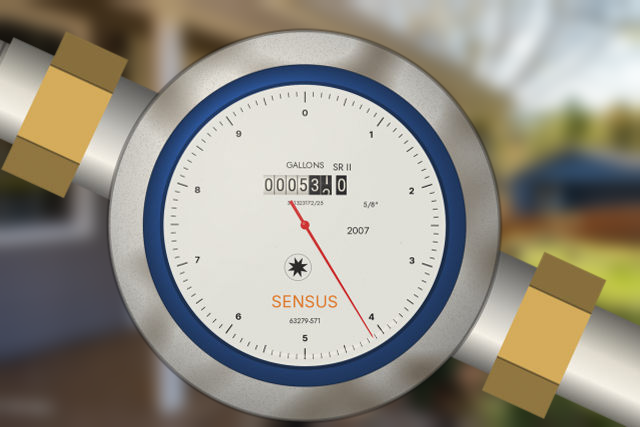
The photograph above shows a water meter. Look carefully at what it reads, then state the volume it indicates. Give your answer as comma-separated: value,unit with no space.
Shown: 5314.1,gal
